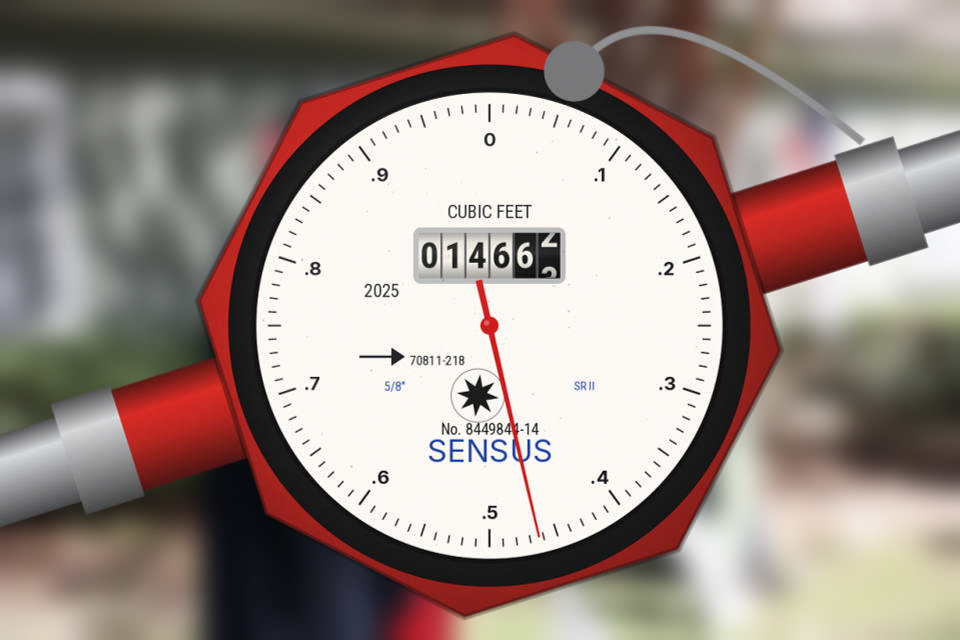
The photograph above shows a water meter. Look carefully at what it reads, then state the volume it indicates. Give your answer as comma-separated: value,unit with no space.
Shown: 14662.46,ft³
